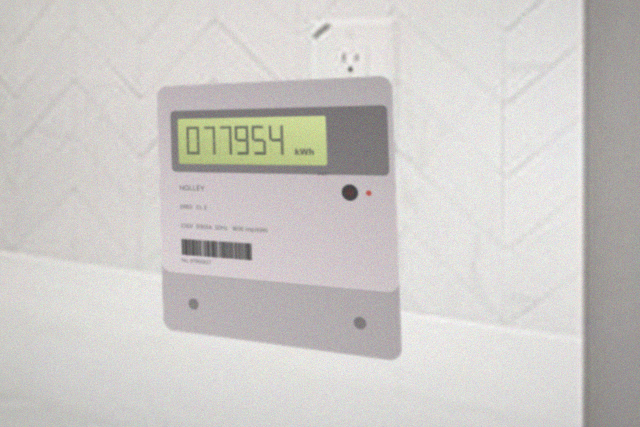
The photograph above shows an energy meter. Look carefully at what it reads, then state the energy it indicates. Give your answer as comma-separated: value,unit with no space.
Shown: 77954,kWh
